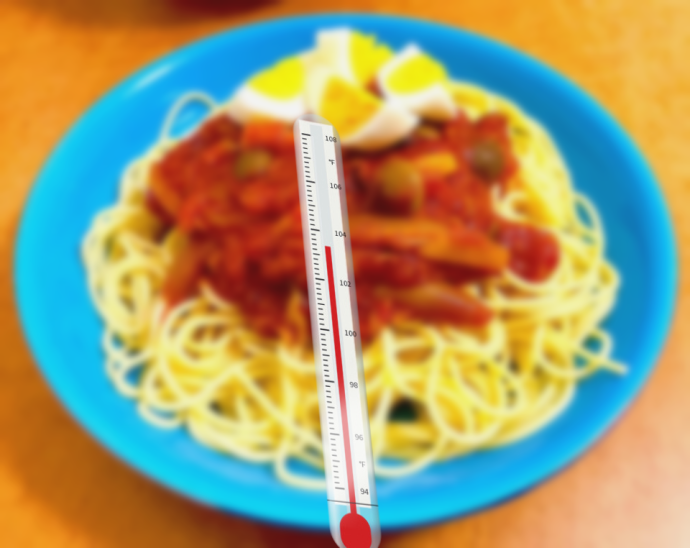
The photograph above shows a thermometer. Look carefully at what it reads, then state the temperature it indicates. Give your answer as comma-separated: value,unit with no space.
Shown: 103.4,°F
